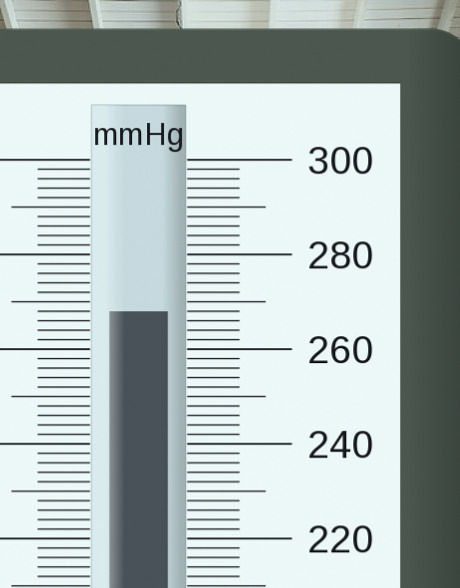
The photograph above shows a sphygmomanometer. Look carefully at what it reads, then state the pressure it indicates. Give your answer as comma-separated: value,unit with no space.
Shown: 268,mmHg
